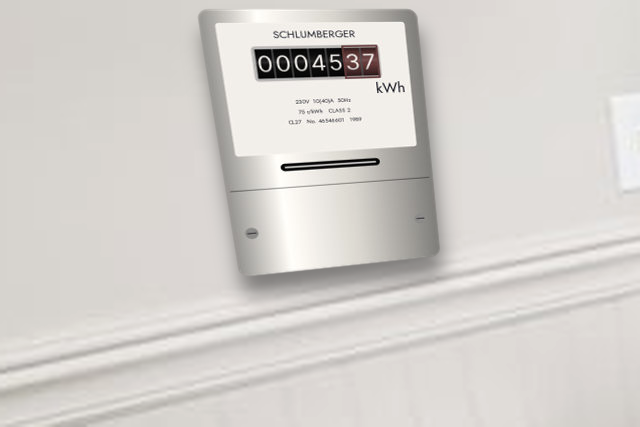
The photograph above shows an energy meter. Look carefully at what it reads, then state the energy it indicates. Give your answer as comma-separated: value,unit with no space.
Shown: 45.37,kWh
